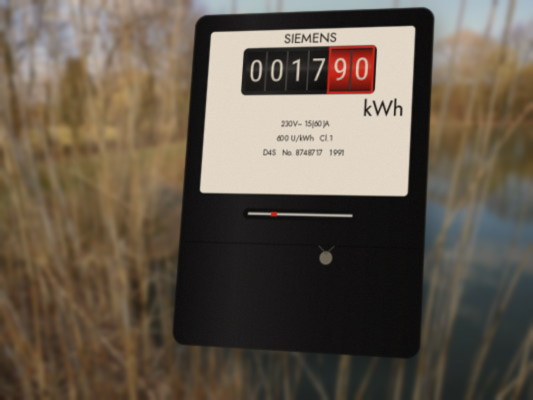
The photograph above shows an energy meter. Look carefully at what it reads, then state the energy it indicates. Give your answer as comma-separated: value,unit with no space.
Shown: 17.90,kWh
